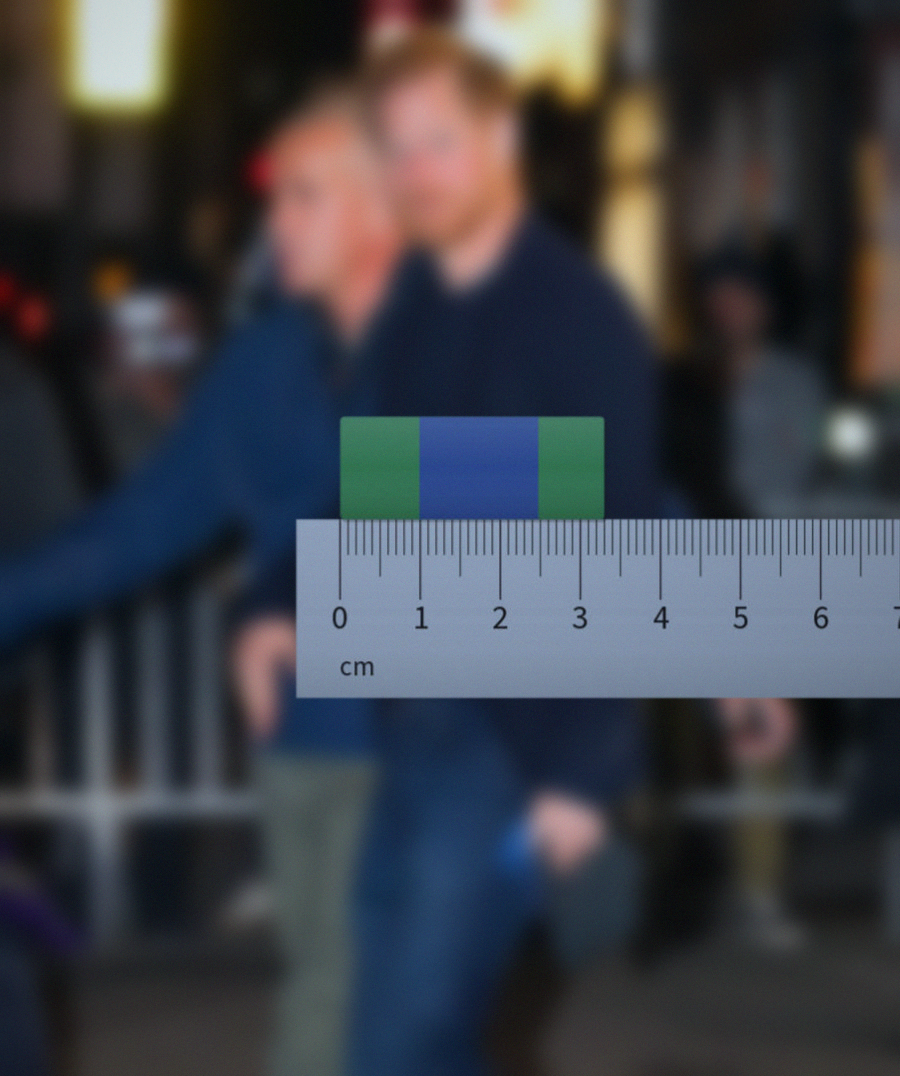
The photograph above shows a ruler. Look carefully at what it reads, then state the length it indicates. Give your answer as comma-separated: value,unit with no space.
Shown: 3.3,cm
